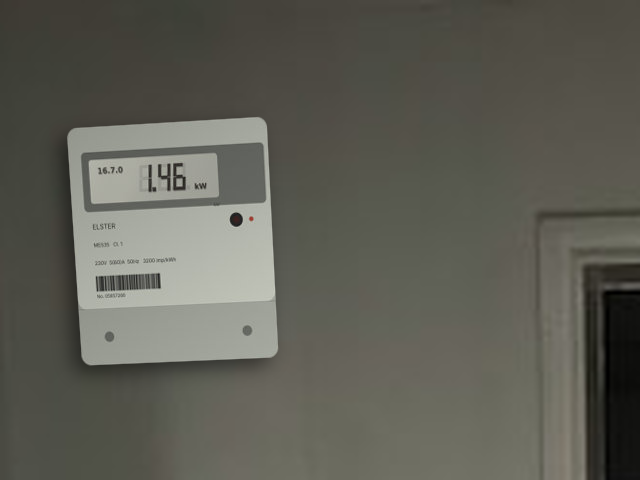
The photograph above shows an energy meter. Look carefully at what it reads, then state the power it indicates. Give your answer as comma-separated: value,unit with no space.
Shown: 1.46,kW
